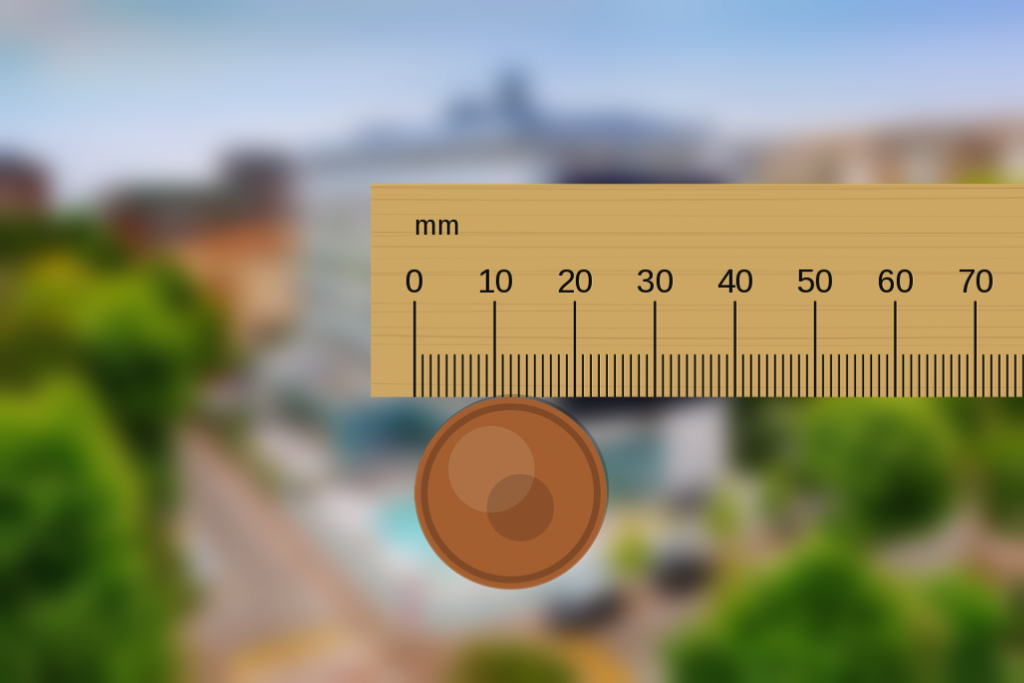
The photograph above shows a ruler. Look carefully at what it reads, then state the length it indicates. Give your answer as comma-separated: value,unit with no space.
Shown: 24,mm
